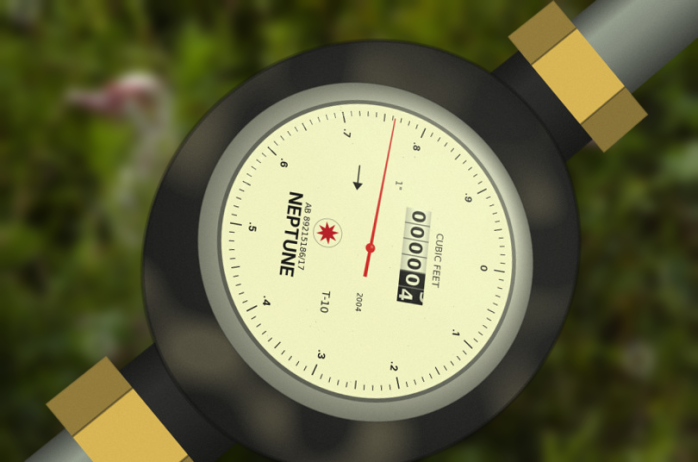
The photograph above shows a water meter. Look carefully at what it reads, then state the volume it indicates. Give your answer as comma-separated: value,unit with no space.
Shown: 3.76,ft³
